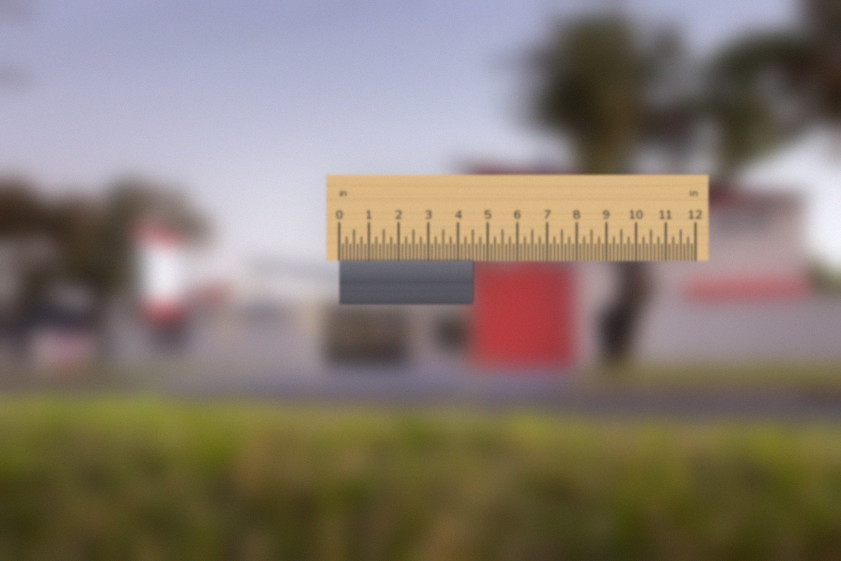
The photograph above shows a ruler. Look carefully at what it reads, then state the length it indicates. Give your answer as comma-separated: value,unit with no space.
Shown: 4.5,in
